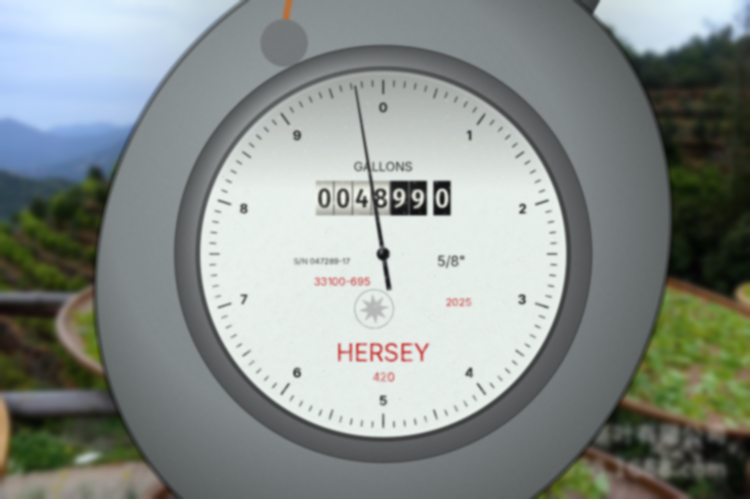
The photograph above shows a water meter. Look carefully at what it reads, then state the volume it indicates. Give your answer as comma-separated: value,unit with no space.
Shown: 48989.7,gal
